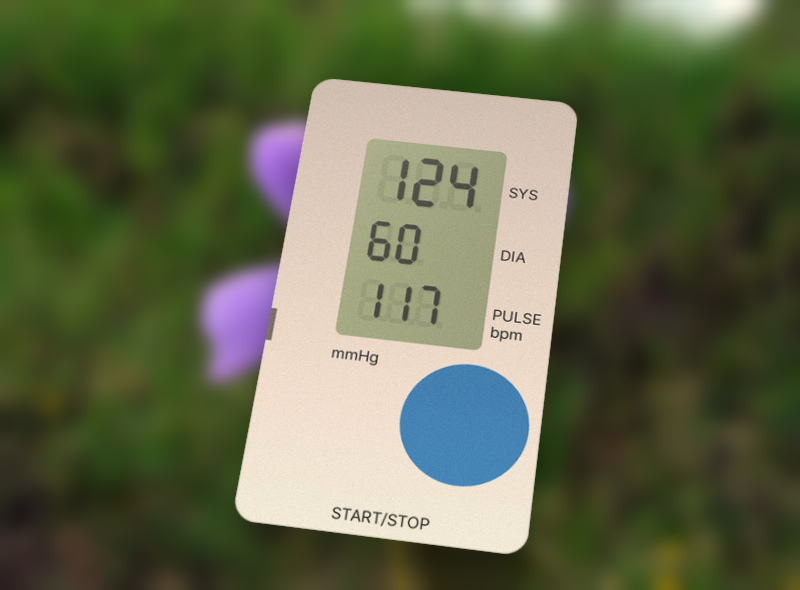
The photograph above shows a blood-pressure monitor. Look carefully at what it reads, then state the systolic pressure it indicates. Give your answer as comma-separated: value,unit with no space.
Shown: 124,mmHg
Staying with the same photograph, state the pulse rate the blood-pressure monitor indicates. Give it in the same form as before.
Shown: 117,bpm
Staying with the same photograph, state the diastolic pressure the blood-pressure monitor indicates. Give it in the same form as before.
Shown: 60,mmHg
